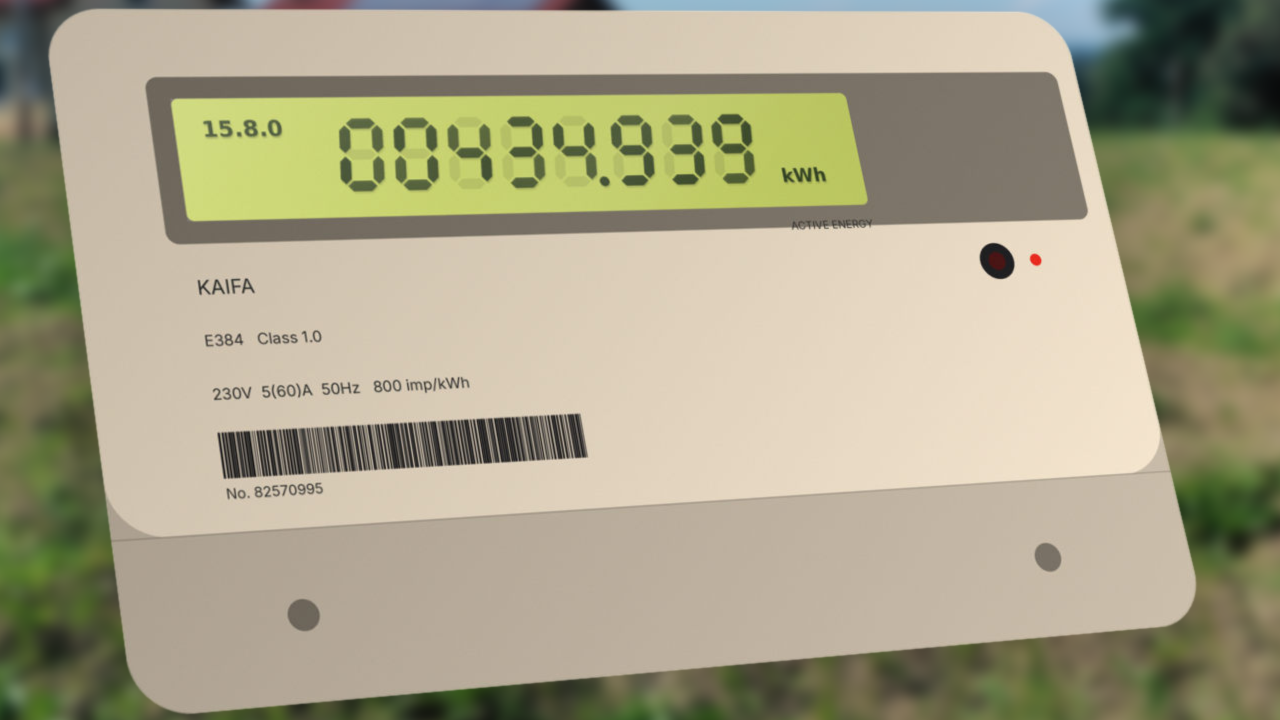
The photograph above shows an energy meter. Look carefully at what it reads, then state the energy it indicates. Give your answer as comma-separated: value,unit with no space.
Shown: 434.939,kWh
